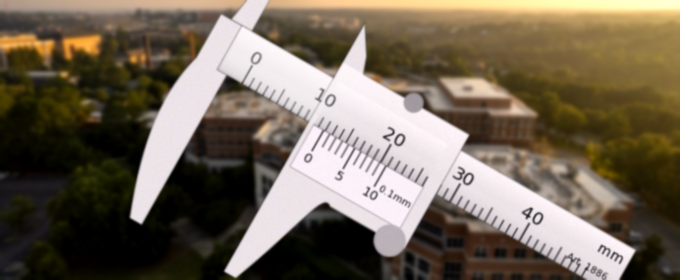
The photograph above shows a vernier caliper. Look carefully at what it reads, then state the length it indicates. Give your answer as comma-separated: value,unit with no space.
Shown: 11.8,mm
